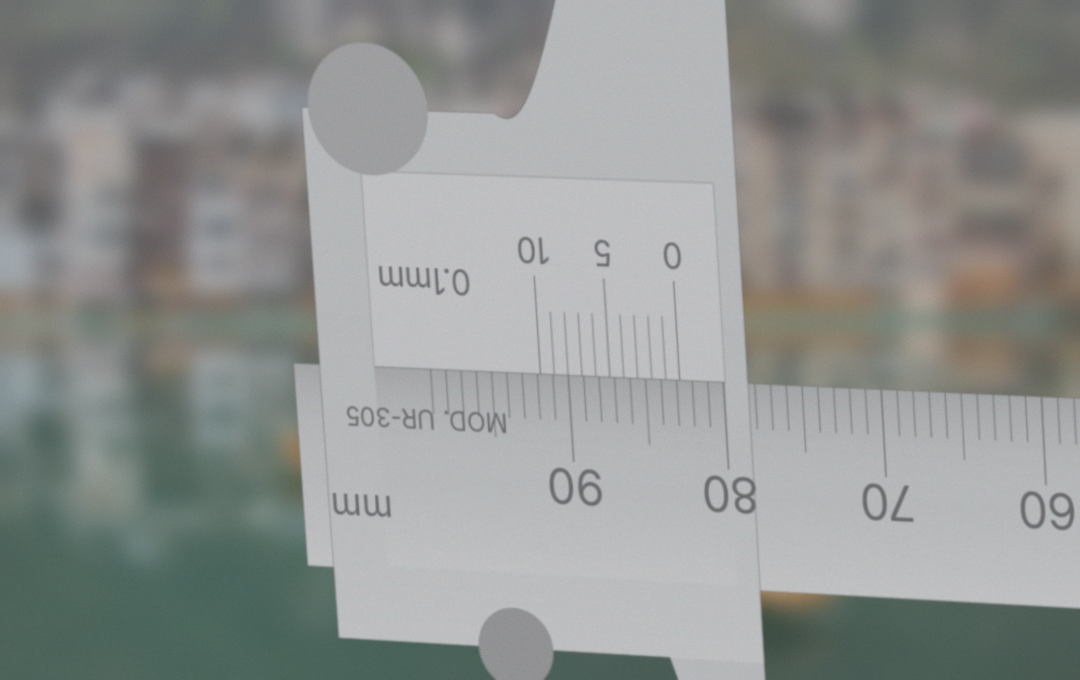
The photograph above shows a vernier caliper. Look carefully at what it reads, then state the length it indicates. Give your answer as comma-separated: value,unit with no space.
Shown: 82.8,mm
